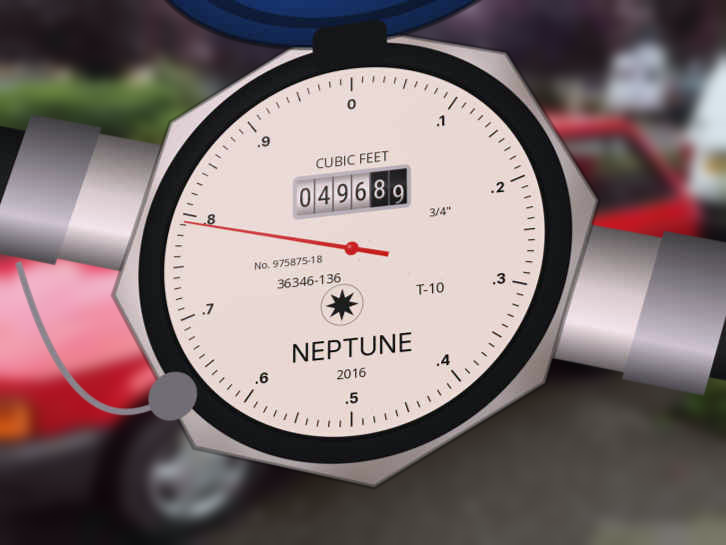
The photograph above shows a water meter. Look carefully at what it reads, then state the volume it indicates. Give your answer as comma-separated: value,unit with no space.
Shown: 49688.79,ft³
